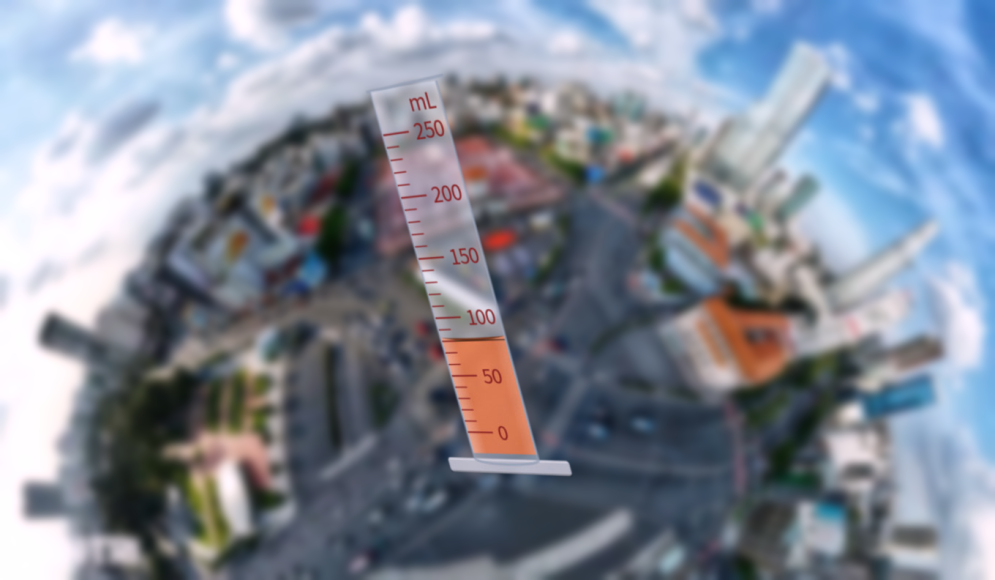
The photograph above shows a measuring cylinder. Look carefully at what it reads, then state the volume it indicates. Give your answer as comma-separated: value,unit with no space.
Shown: 80,mL
